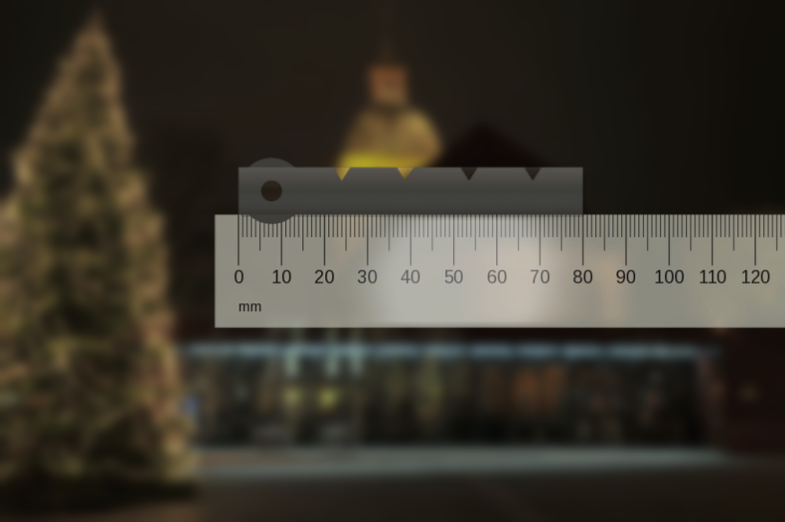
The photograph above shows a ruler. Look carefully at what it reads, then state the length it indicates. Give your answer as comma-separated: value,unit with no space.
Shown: 80,mm
